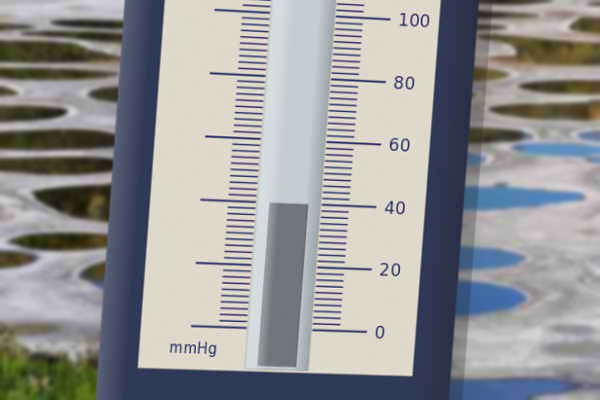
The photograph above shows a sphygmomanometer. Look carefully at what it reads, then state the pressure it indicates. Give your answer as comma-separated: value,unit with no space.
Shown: 40,mmHg
